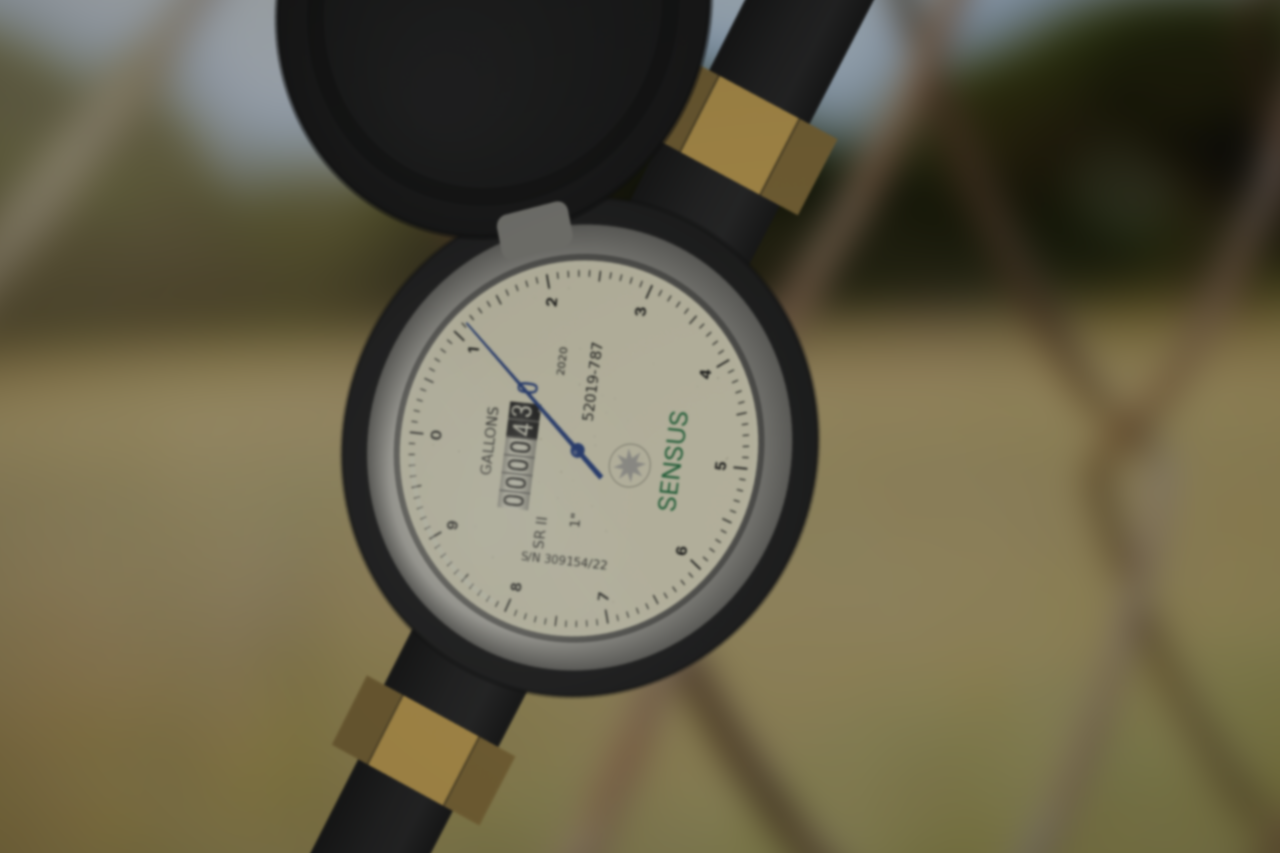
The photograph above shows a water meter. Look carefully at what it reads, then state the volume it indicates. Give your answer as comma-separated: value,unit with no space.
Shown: 431.1,gal
